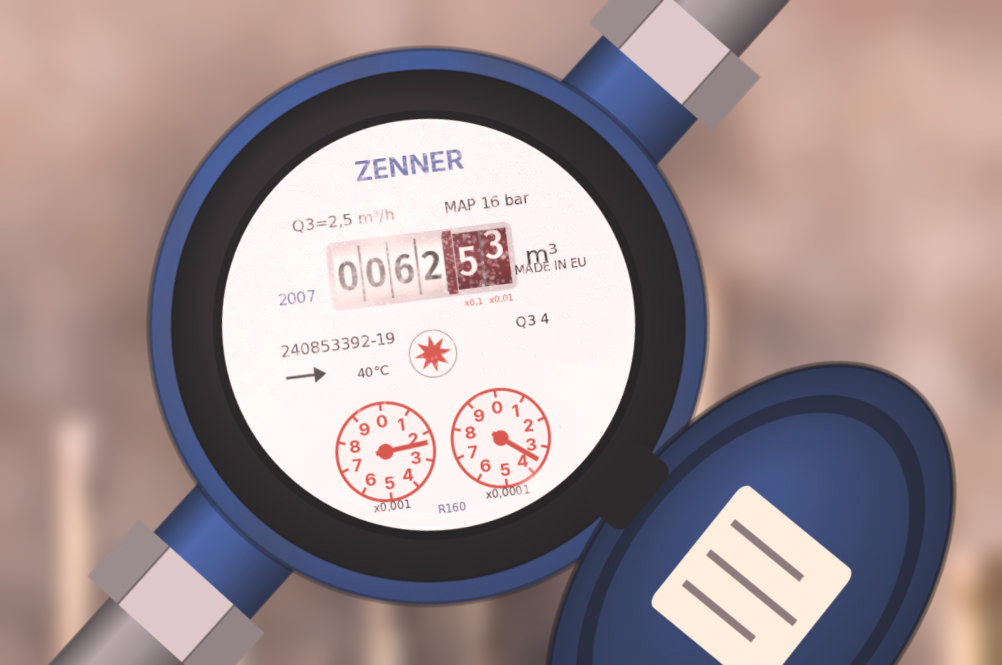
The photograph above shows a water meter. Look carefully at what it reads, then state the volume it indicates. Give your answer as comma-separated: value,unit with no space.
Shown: 62.5323,m³
